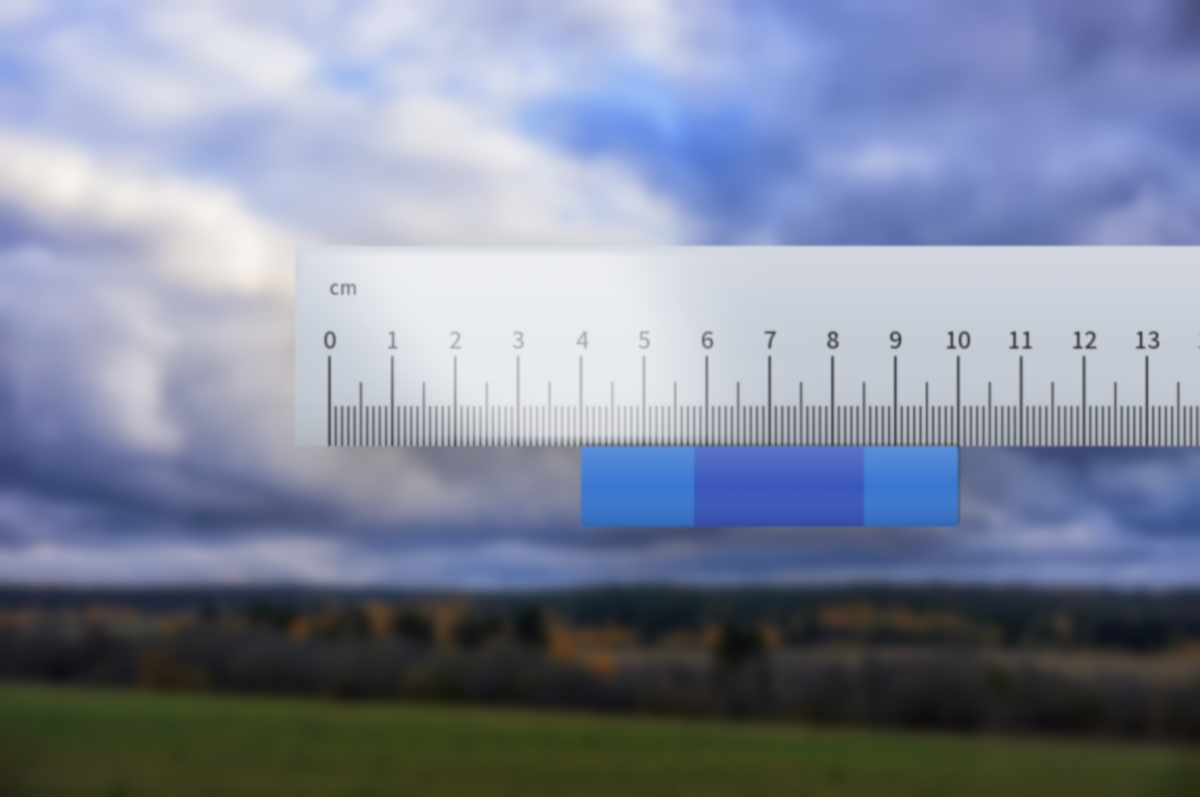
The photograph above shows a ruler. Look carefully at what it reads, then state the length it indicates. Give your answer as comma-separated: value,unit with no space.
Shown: 6,cm
